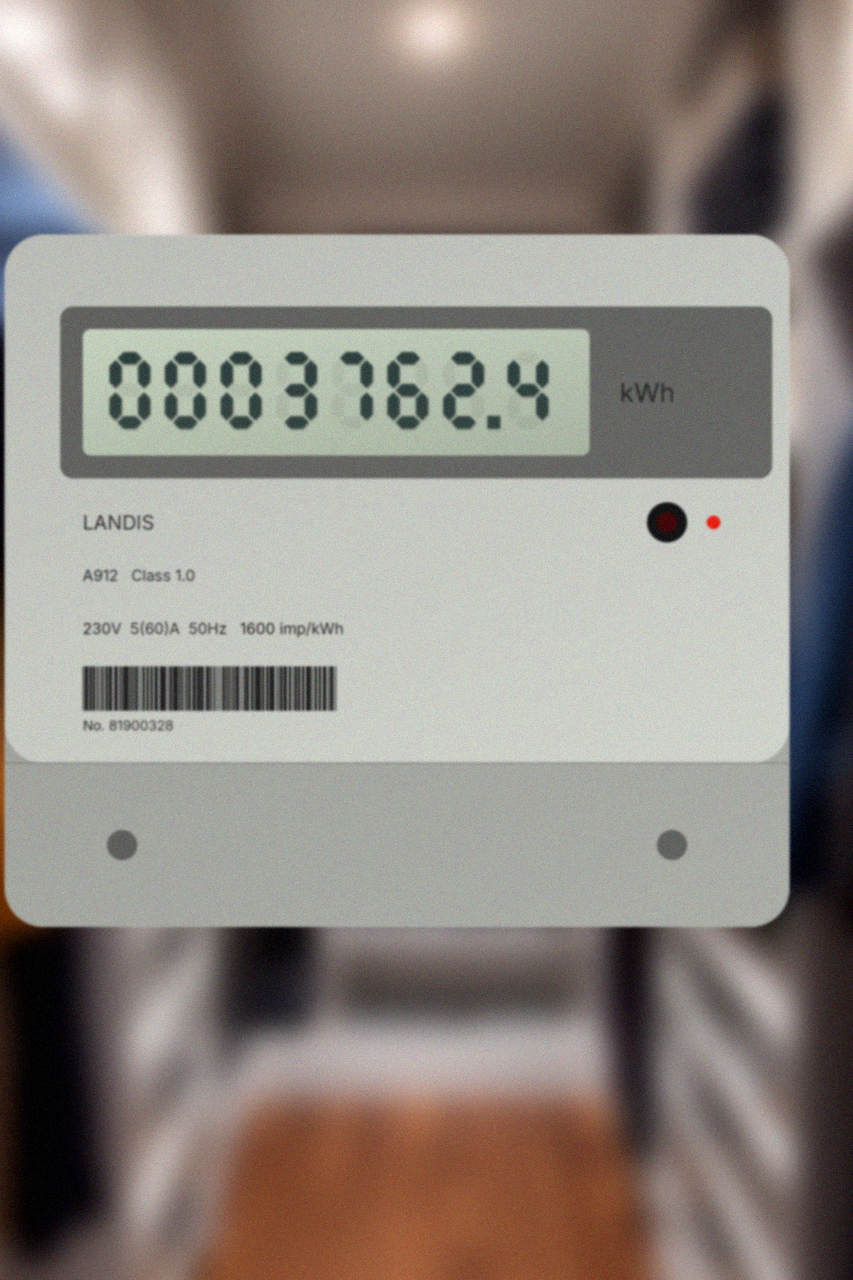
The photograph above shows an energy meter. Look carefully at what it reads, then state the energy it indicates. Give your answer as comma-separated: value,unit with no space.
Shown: 3762.4,kWh
